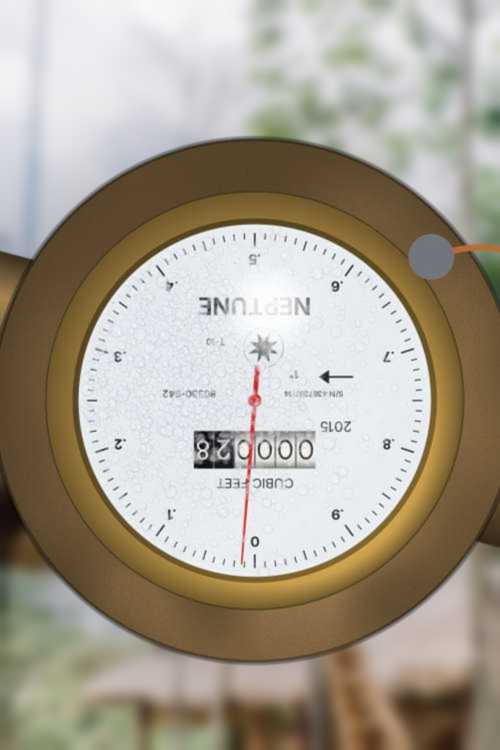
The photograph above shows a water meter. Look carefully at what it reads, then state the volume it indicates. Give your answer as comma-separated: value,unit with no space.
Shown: 28.01,ft³
